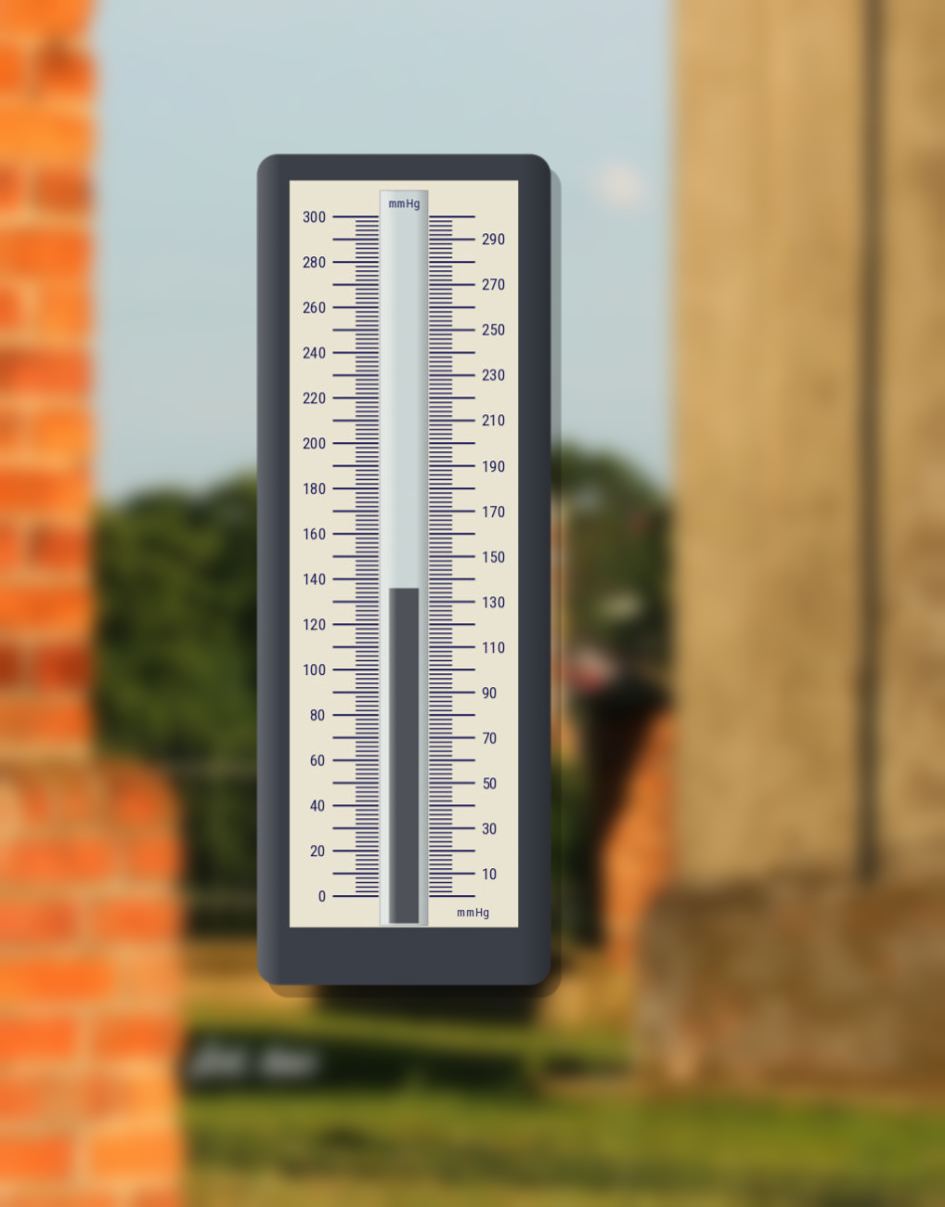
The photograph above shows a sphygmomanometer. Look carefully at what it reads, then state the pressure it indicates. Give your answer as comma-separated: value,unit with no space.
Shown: 136,mmHg
